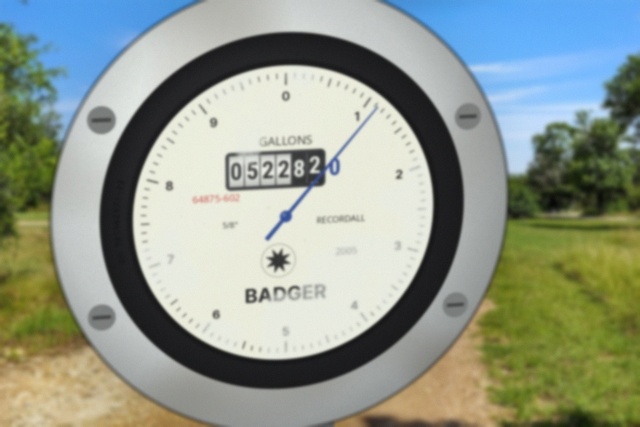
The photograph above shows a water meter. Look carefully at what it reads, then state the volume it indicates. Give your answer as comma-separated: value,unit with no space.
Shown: 522821.1,gal
